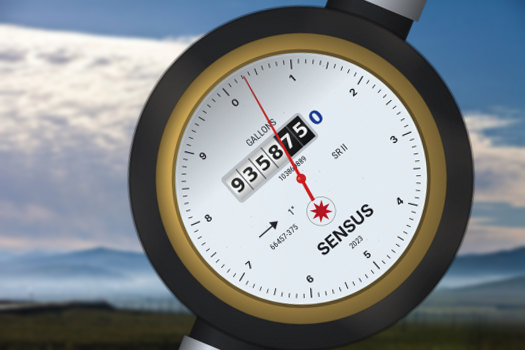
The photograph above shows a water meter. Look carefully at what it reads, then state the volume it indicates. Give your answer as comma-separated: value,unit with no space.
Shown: 9358750.3,gal
